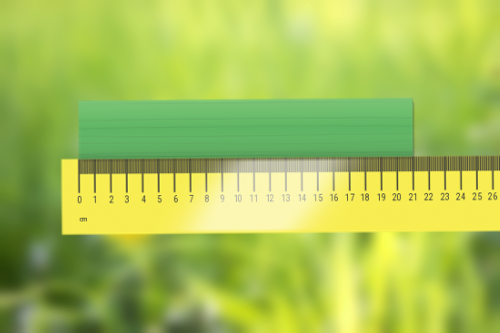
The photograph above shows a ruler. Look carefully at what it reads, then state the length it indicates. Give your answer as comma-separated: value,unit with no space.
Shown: 21,cm
